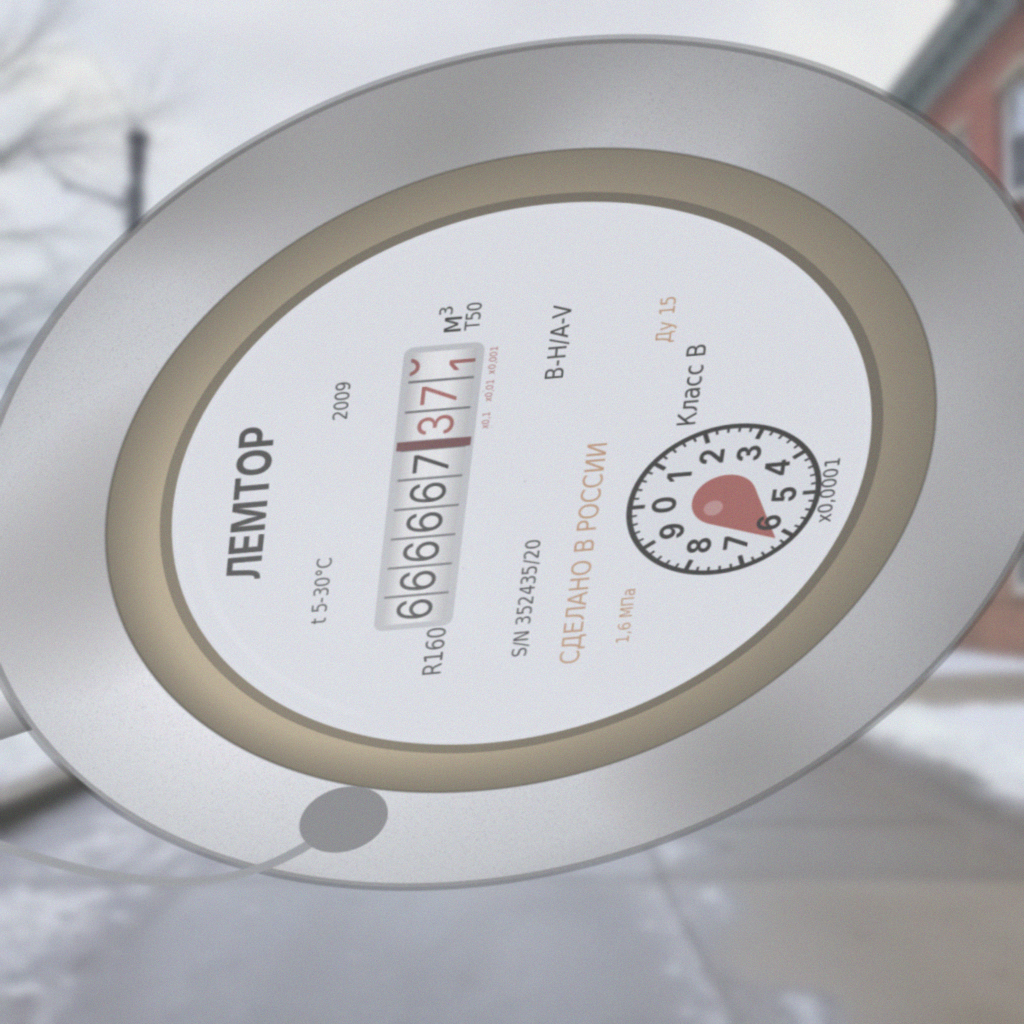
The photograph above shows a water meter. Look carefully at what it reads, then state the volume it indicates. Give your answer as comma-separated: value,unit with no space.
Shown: 666667.3706,m³
